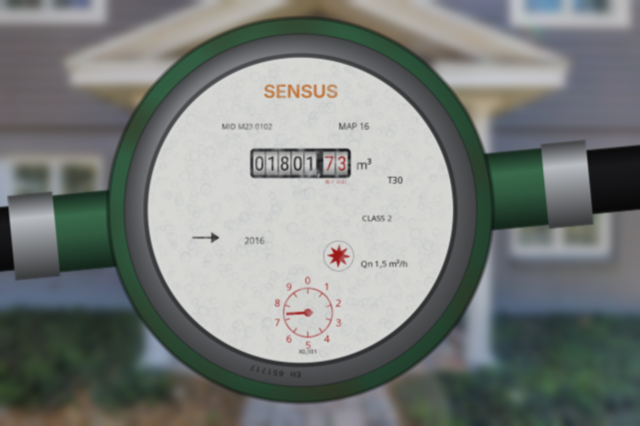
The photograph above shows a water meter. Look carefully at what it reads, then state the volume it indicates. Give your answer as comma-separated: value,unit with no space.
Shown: 1801.737,m³
